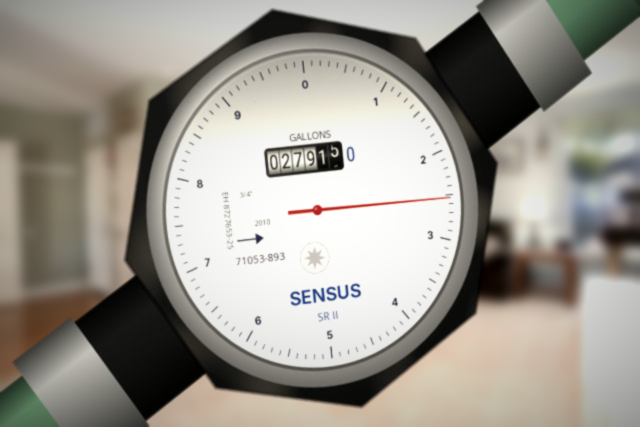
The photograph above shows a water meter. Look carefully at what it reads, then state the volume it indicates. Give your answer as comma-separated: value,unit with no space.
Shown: 279152.5,gal
